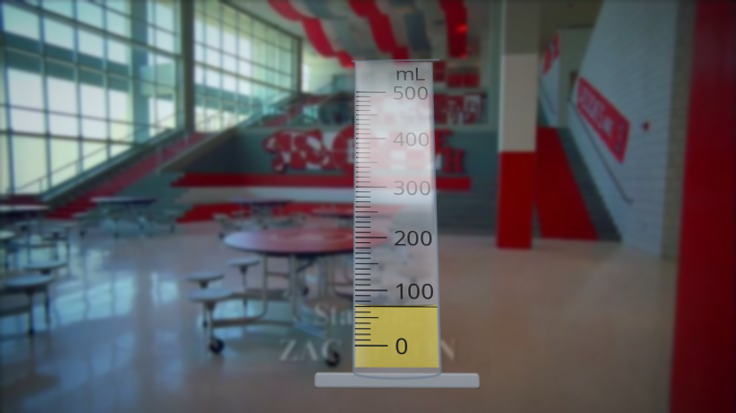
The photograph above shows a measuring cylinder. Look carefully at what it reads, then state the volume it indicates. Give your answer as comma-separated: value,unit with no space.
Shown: 70,mL
